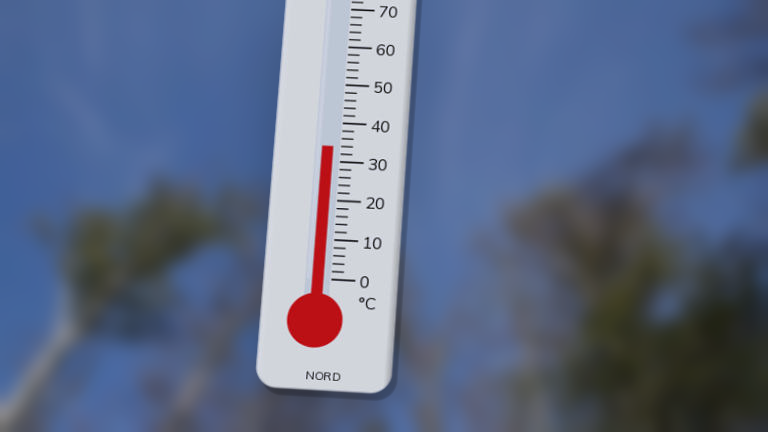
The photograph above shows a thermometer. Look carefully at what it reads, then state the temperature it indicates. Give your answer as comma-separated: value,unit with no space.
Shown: 34,°C
